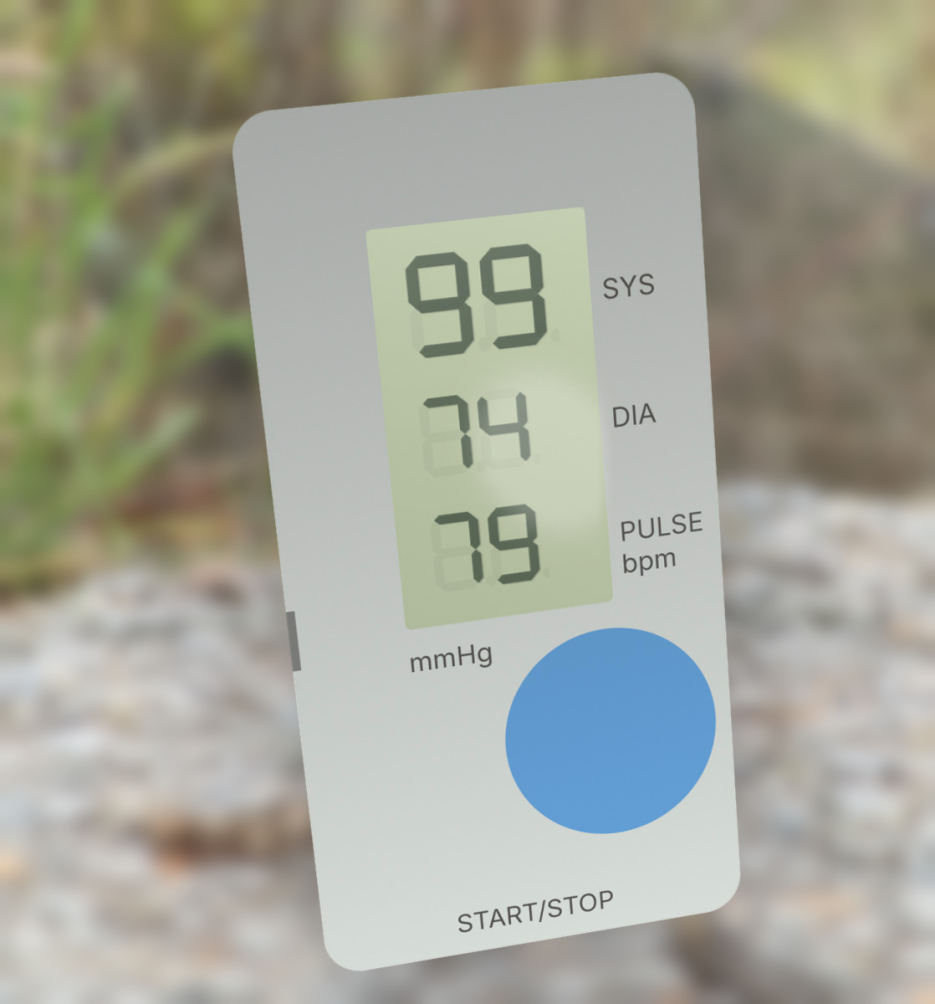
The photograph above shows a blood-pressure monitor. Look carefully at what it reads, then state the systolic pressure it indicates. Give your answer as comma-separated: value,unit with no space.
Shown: 99,mmHg
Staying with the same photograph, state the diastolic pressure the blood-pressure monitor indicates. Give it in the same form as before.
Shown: 74,mmHg
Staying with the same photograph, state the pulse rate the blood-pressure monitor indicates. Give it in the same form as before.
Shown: 79,bpm
